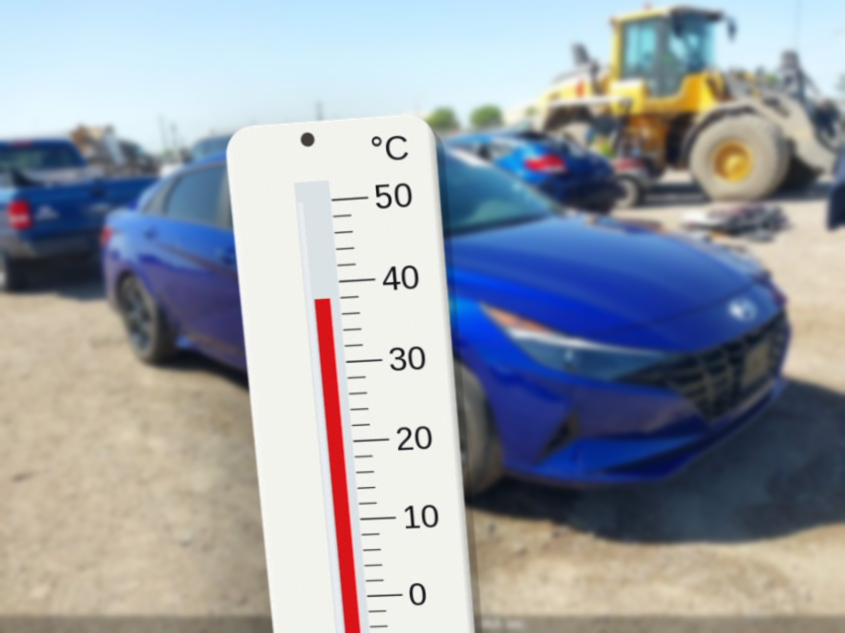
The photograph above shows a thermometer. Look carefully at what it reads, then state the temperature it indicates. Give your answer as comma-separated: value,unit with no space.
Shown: 38,°C
